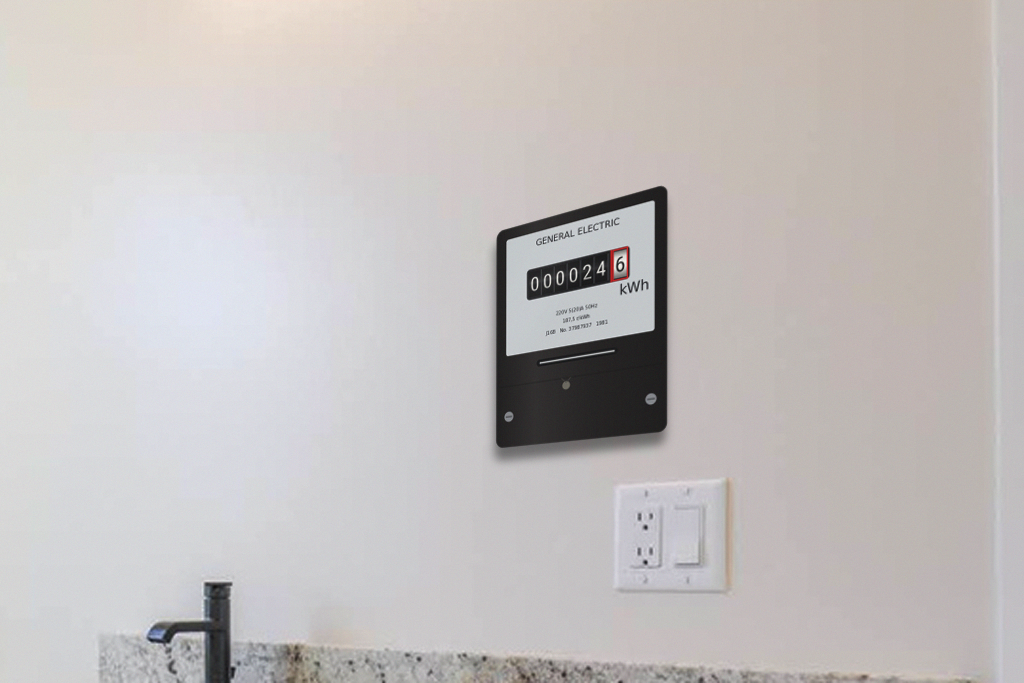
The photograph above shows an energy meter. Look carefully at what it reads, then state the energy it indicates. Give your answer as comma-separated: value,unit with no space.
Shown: 24.6,kWh
